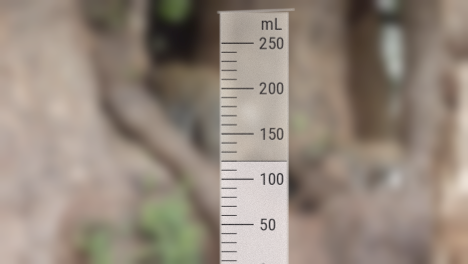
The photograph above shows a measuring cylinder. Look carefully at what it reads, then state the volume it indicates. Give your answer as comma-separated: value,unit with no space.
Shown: 120,mL
